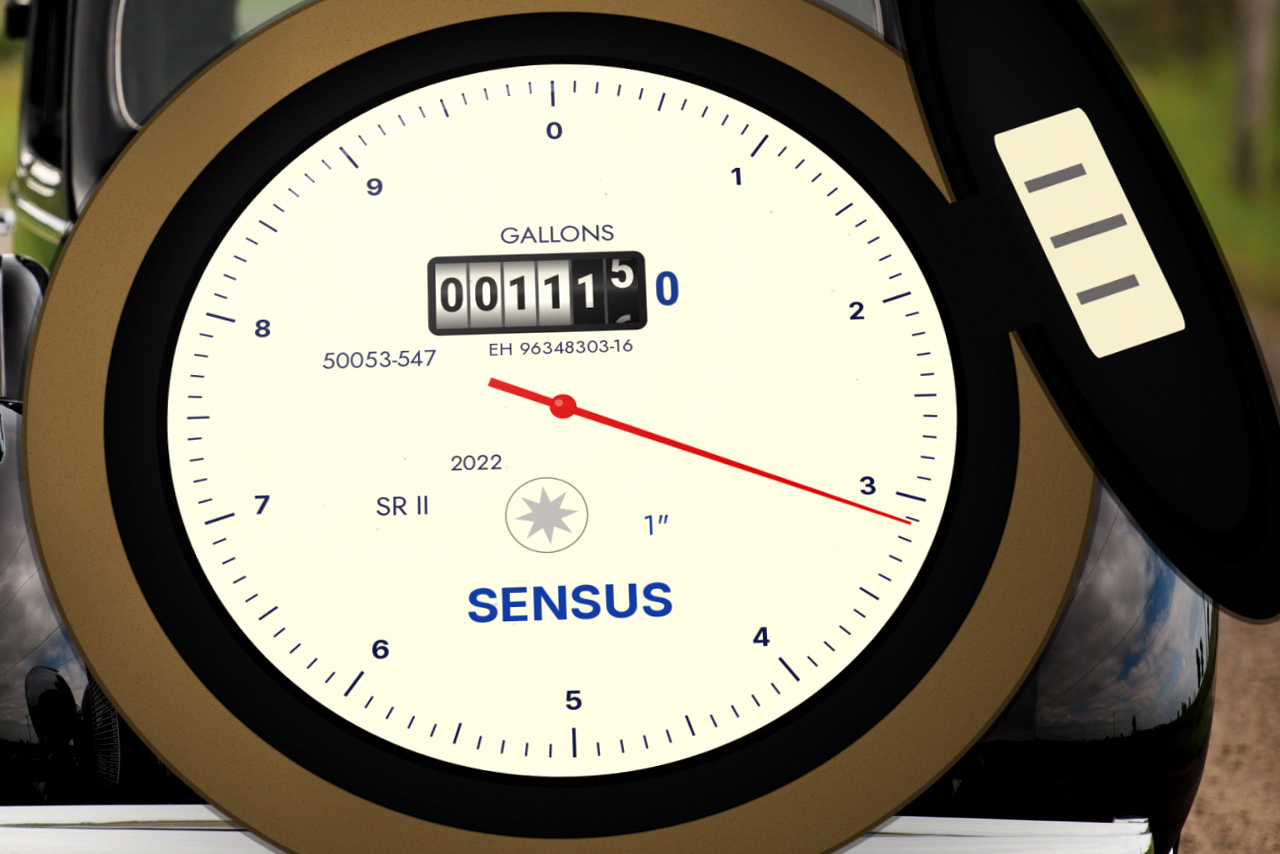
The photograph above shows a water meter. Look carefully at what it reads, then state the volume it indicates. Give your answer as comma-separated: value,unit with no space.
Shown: 11153.1,gal
